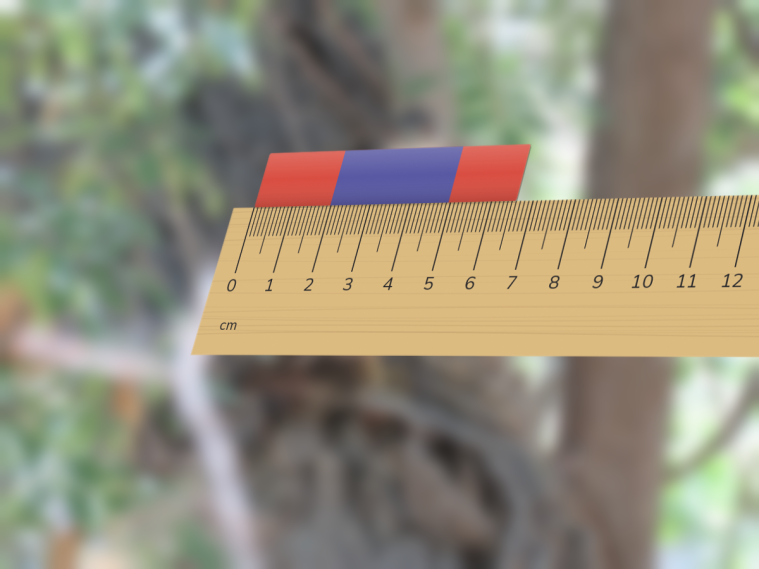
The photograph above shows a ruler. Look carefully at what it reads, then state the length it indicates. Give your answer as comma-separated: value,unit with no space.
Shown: 6.6,cm
